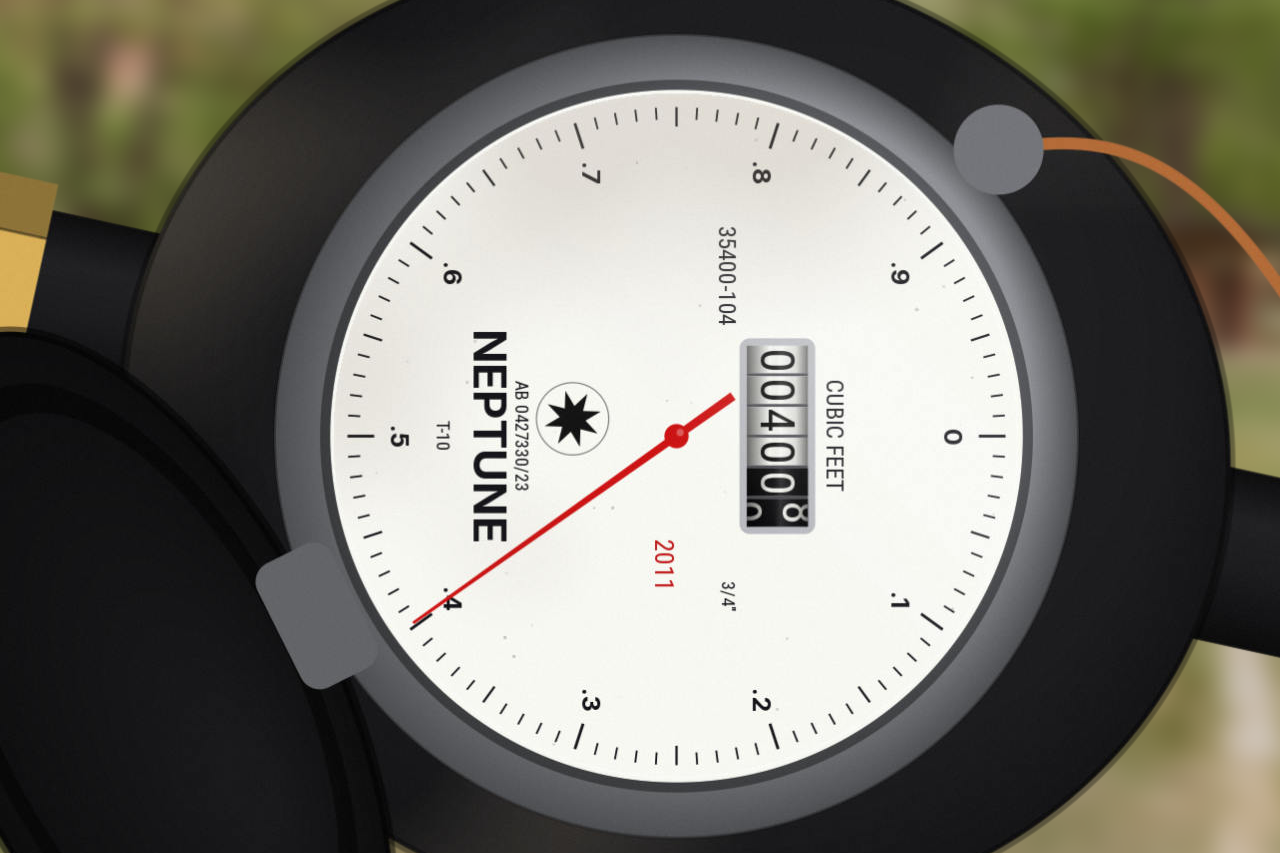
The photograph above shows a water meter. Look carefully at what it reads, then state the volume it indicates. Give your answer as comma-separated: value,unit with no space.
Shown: 4008.40,ft³
